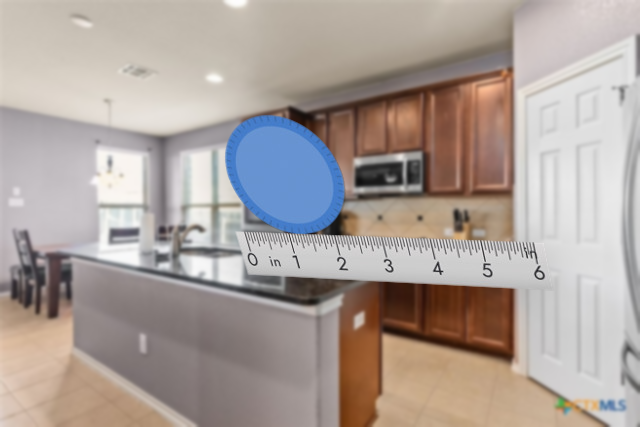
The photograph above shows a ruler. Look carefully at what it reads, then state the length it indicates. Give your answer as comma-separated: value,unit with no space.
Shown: 2.5,in
